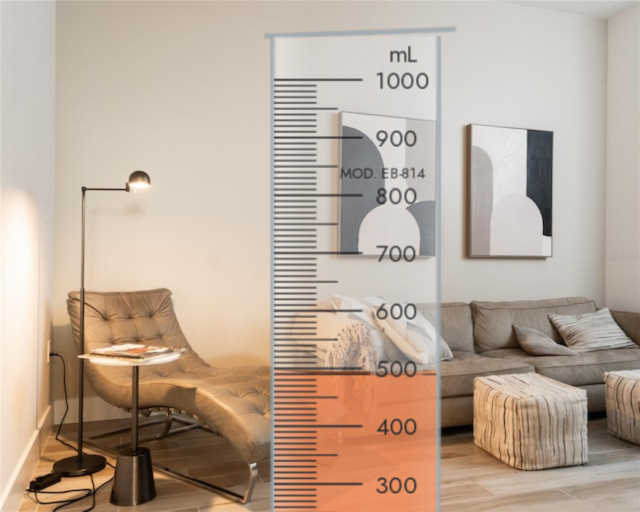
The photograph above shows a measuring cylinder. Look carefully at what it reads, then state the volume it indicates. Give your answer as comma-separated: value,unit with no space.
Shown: 490,mL
